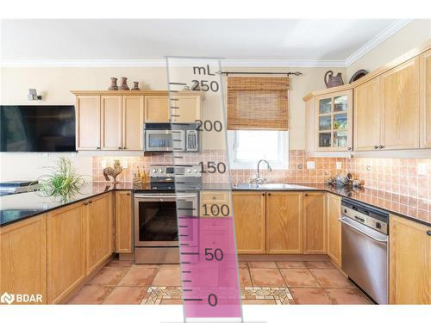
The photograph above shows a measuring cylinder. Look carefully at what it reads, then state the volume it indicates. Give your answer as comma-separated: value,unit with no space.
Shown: 90,mL
